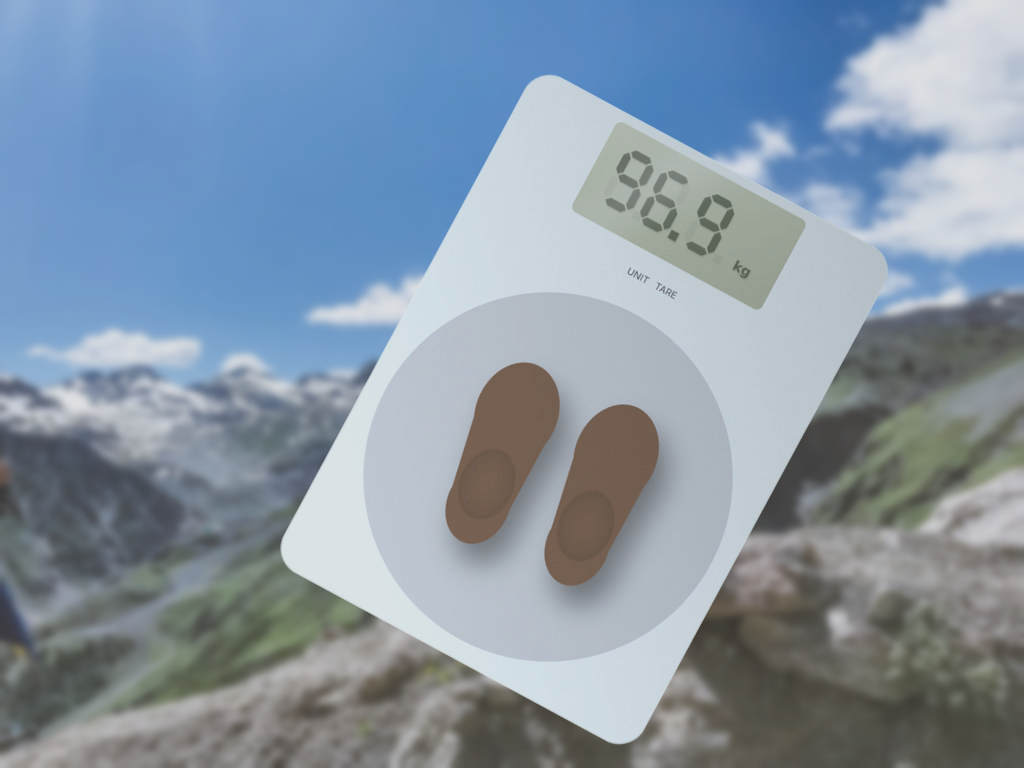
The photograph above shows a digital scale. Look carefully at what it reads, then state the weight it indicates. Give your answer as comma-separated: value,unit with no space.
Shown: 96.9,kg
